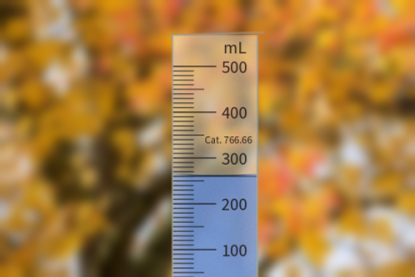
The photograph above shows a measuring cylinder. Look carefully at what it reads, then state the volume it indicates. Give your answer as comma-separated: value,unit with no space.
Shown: 260,mL
